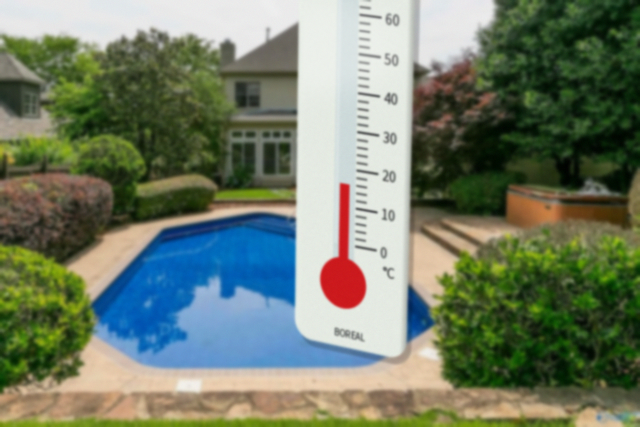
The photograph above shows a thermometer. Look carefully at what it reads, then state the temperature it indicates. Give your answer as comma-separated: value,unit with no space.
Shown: 16,°C
